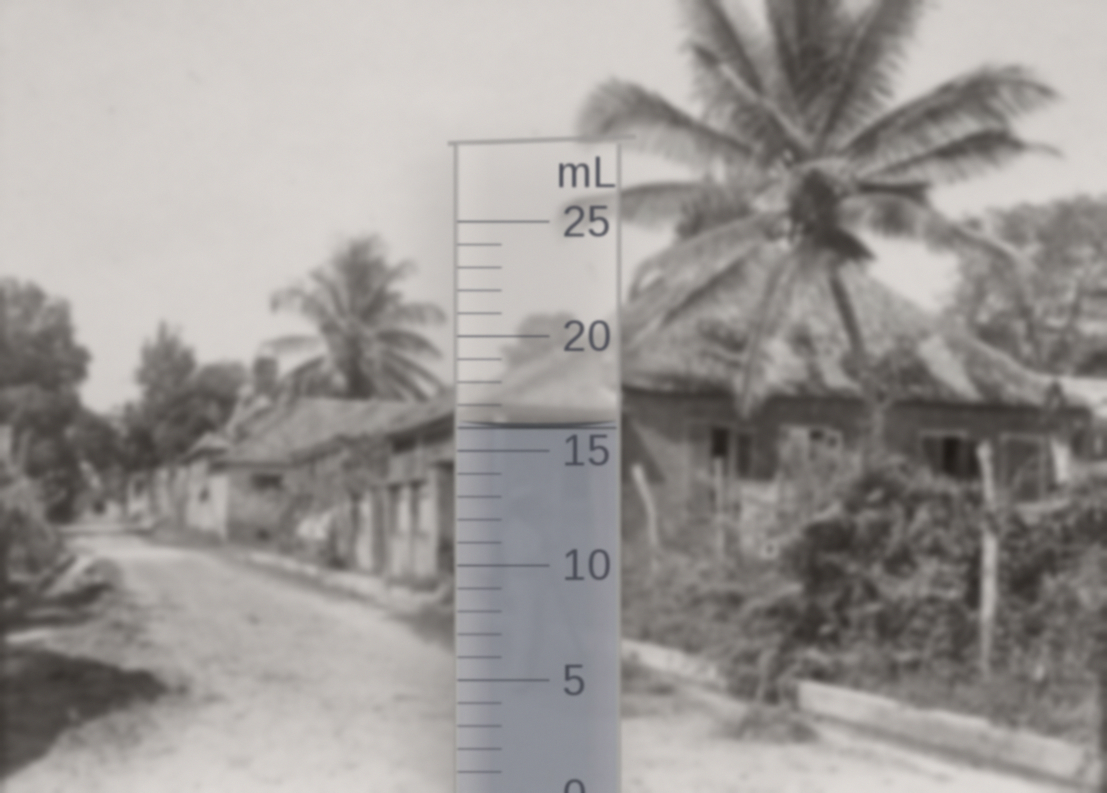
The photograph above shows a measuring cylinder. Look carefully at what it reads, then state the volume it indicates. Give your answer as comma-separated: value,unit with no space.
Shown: 16,mL
